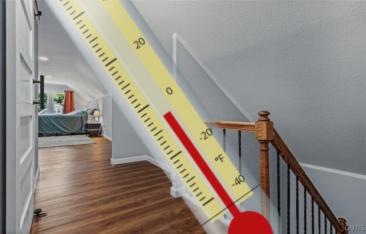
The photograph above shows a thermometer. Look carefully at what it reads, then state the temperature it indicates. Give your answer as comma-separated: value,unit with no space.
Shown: -6,°F
